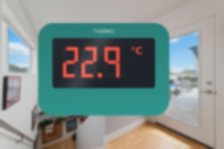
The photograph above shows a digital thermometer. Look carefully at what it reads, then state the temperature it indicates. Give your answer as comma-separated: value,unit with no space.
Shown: 22.9,°C
